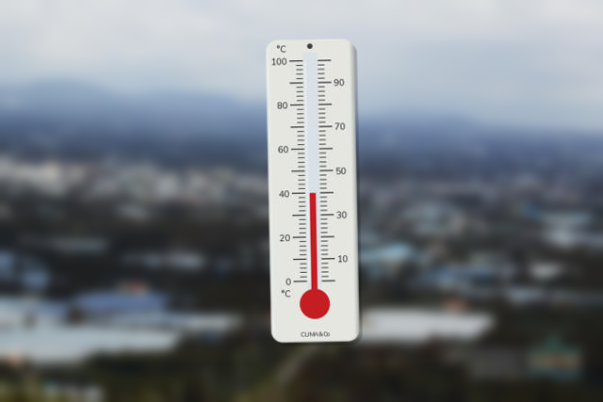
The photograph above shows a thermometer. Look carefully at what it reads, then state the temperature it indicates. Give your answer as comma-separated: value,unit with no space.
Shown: 40,°C
